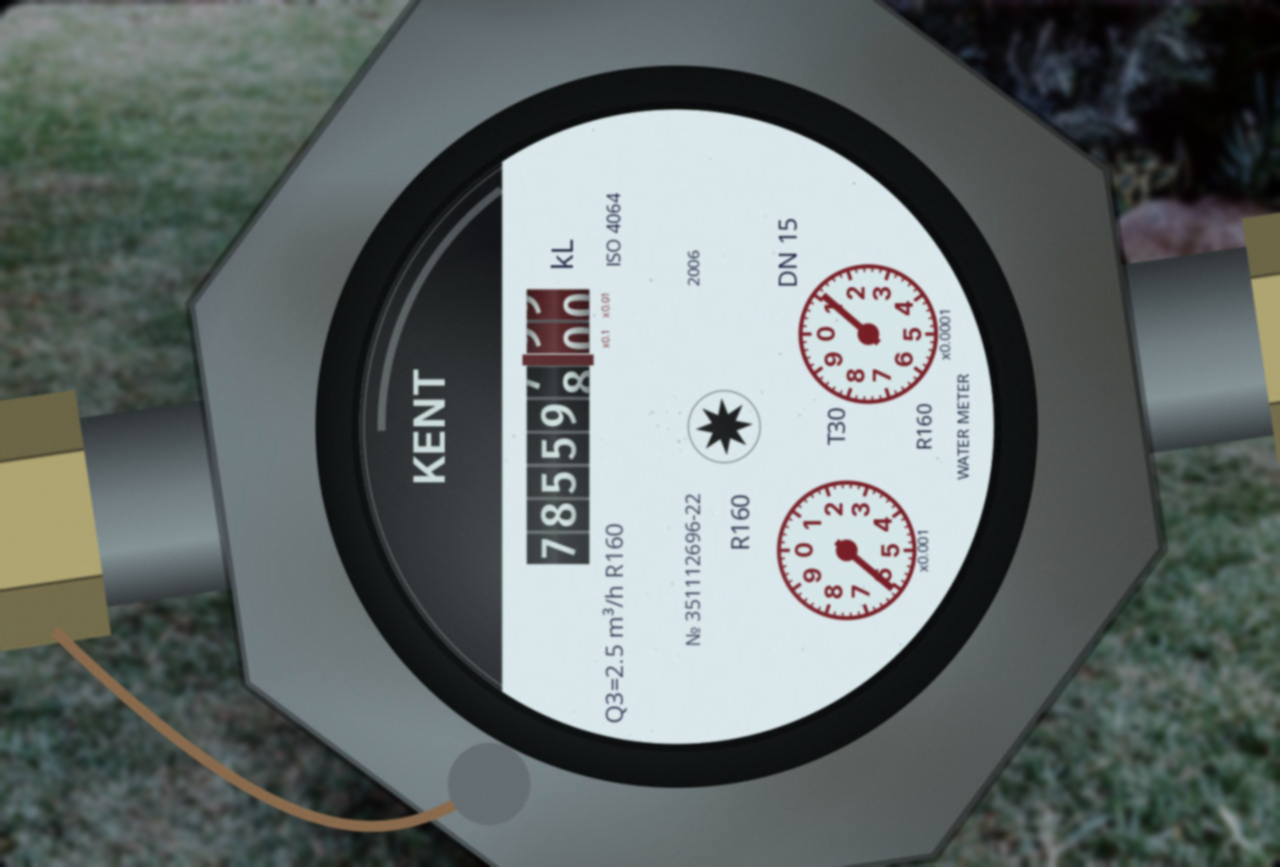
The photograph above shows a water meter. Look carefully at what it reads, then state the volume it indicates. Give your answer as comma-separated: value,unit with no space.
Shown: 785597.9961,kL
